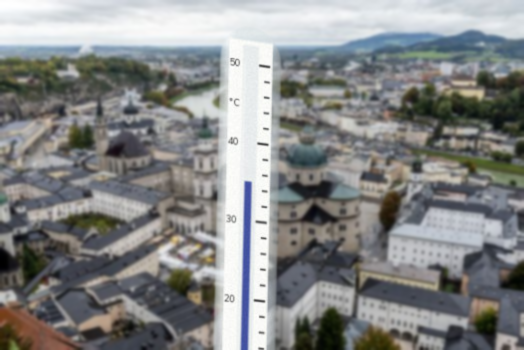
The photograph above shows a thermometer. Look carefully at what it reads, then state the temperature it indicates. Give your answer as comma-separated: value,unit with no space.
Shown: 35,°C
